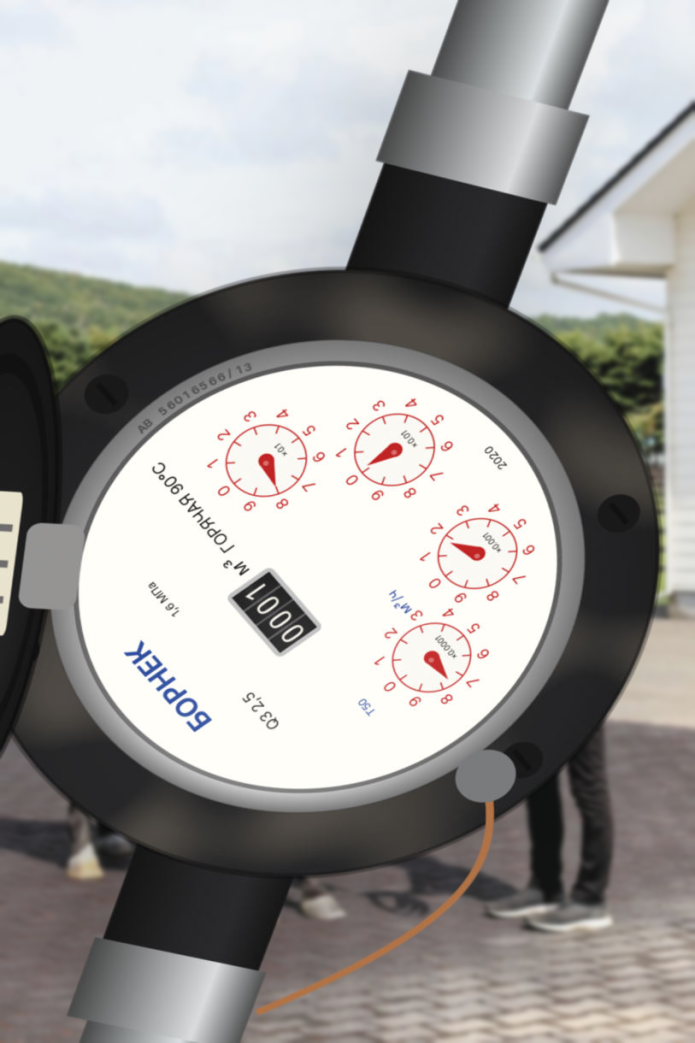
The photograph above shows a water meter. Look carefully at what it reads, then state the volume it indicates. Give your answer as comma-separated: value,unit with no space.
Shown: 1.8017,m³
